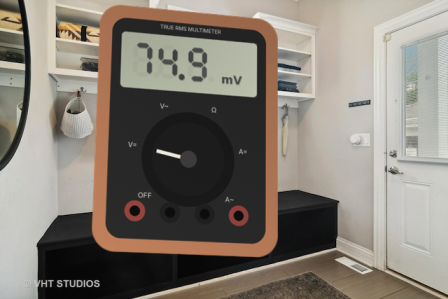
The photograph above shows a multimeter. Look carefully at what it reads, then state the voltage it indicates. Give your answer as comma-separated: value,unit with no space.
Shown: 74.9,mV
